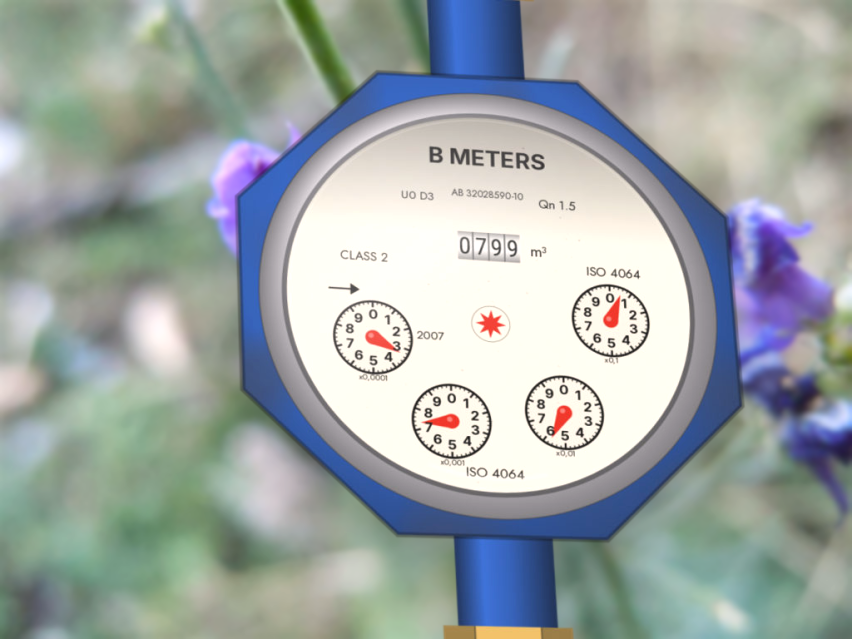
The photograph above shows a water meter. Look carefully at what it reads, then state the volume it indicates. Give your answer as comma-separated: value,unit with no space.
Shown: 799.0573,m³
